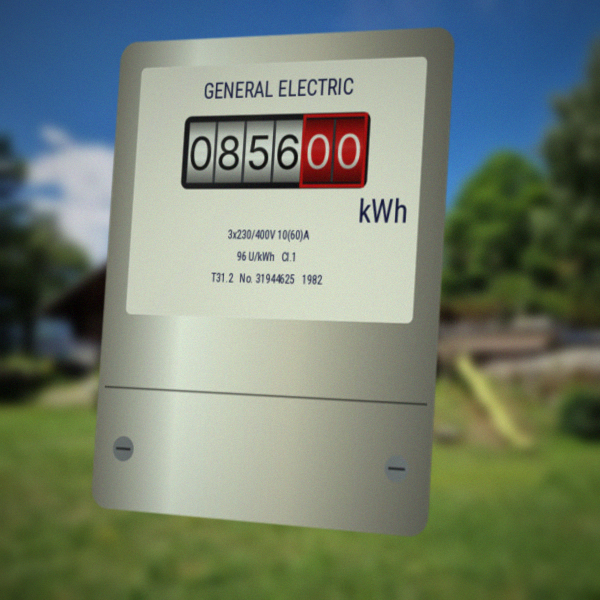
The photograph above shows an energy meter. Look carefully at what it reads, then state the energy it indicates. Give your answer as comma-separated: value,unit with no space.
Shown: 856.00,kWh
